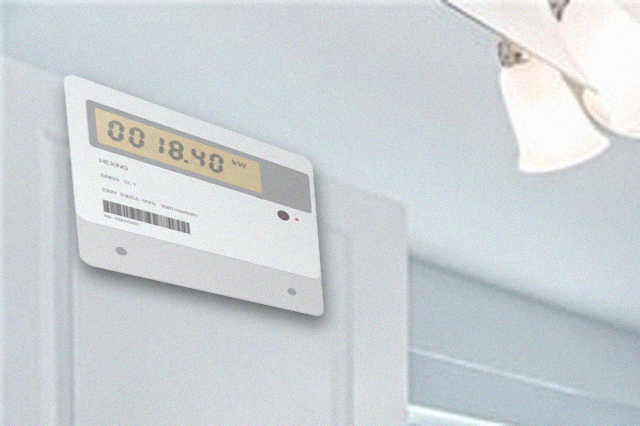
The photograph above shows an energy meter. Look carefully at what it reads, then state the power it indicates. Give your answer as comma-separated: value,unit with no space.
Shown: 18.40,kW
